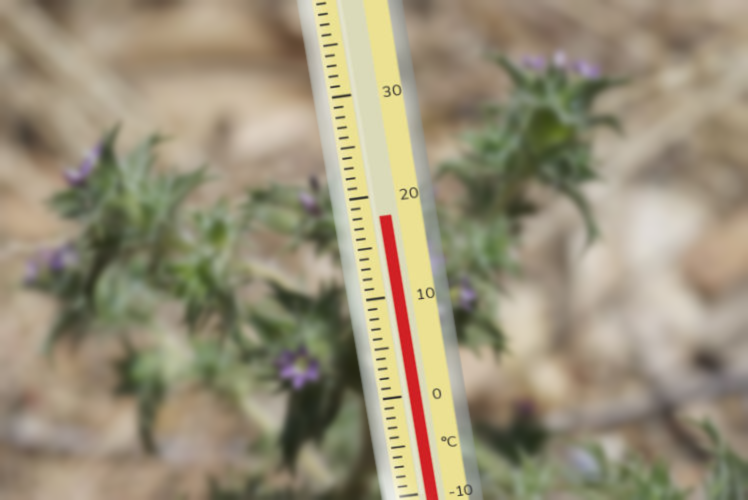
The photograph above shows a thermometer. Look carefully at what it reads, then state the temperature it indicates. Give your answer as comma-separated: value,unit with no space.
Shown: 18,°C
